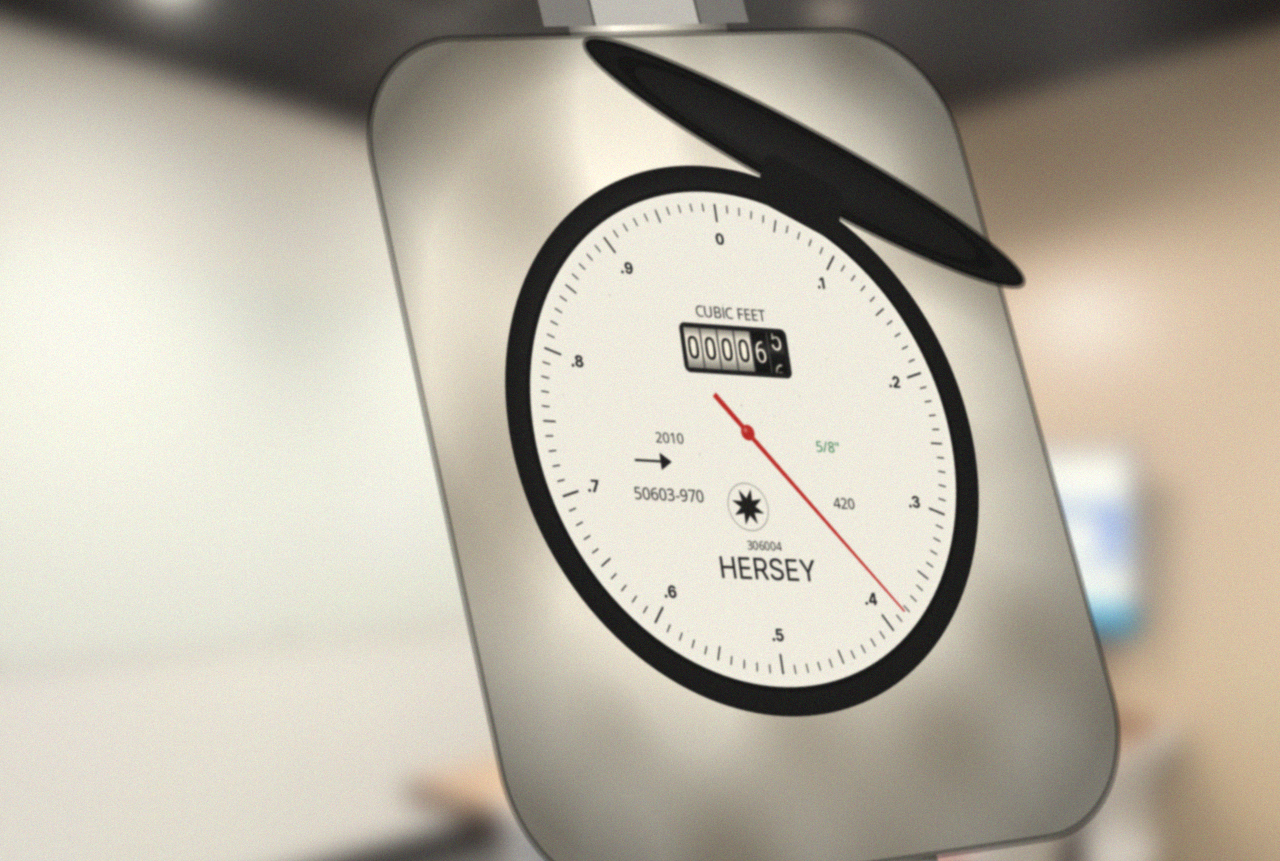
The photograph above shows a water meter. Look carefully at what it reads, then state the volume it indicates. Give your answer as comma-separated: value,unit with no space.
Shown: 65.38,ft³
